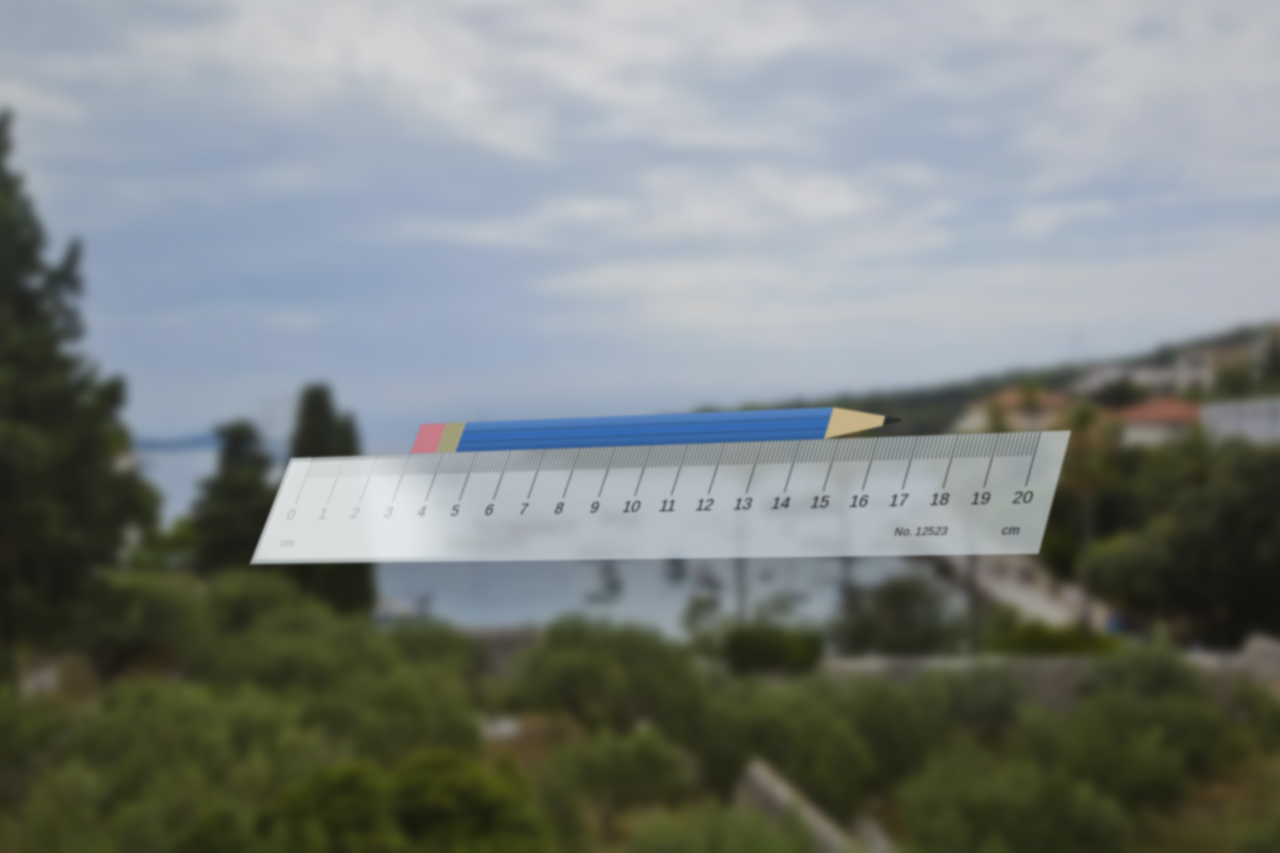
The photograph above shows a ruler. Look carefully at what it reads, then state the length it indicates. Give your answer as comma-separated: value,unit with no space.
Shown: 13.5,cm
